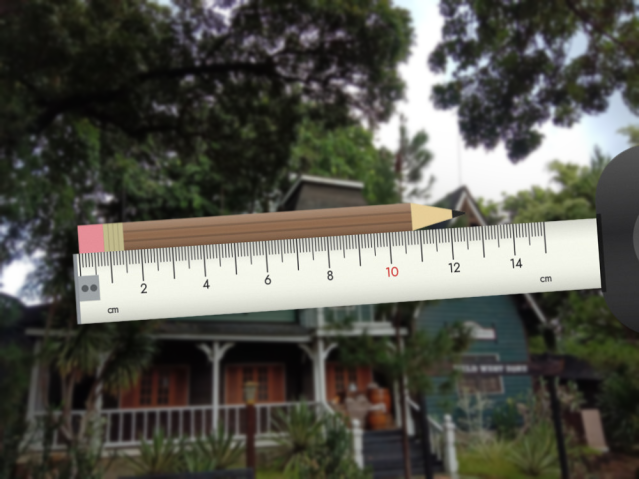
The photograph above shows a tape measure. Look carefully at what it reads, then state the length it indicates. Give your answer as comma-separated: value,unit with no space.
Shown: 12.5,cm
